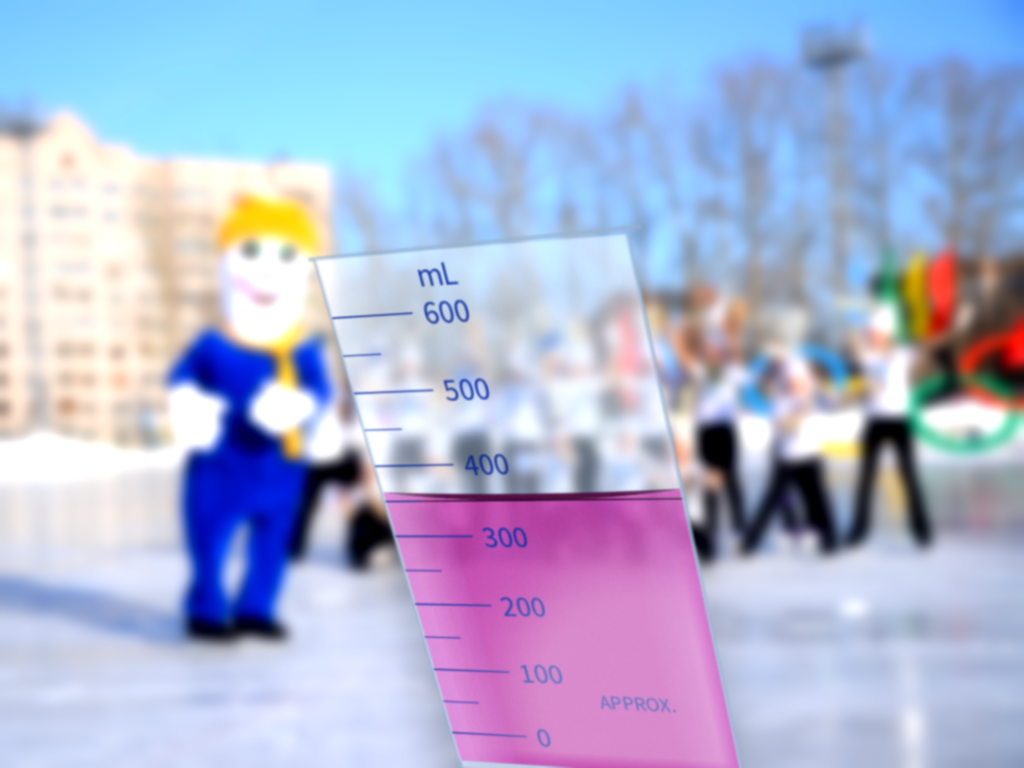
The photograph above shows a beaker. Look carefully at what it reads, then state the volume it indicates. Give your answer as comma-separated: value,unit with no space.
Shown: 350,mL
